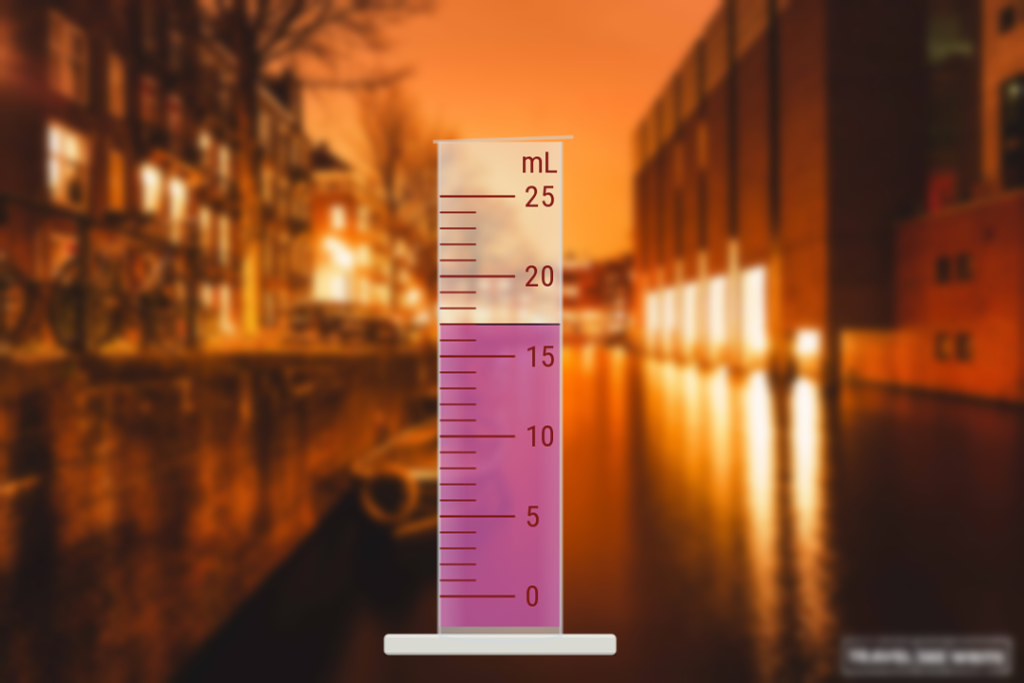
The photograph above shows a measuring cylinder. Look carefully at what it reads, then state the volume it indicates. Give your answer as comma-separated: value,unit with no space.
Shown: 17,mL
